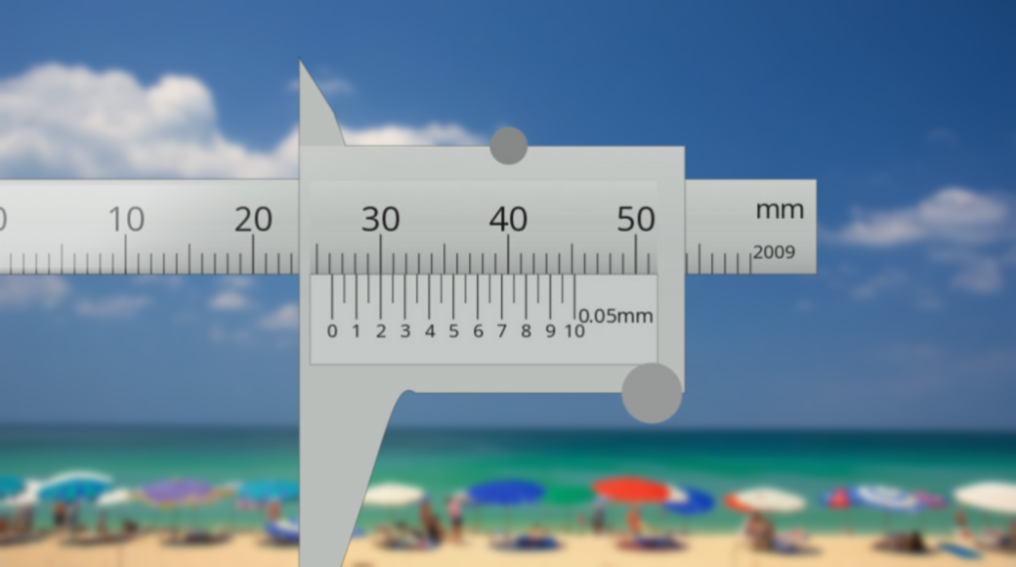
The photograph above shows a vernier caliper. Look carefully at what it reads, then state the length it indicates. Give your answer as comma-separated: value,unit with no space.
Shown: 26.2,mm
